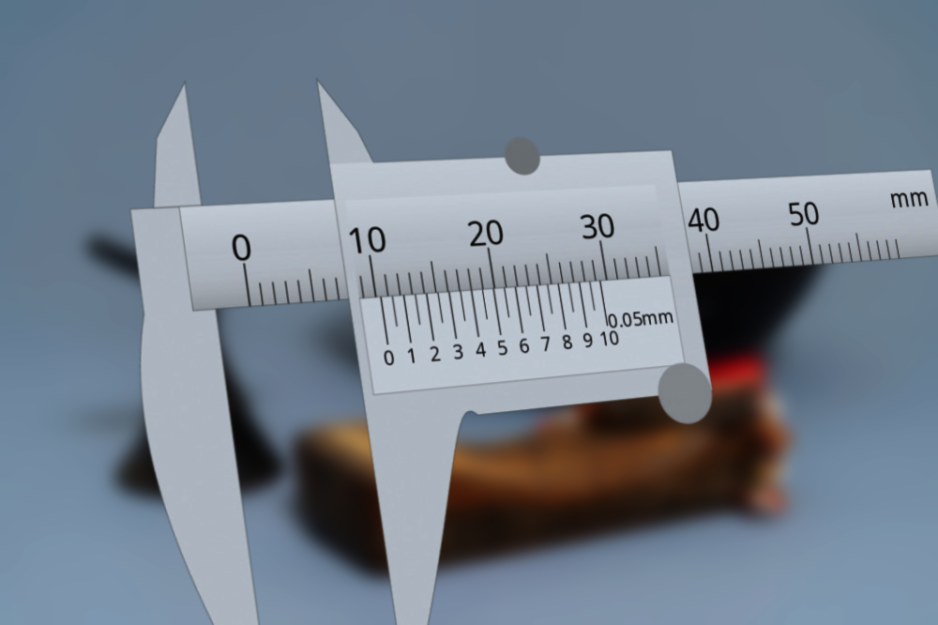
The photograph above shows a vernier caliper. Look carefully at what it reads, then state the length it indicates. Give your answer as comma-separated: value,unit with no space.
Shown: 10.4,mm
